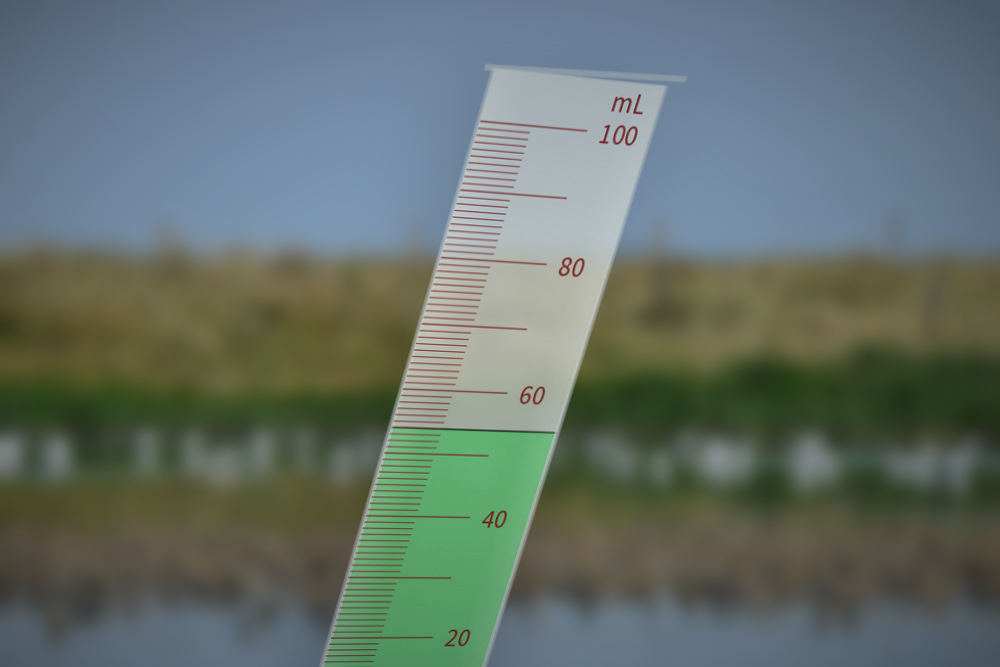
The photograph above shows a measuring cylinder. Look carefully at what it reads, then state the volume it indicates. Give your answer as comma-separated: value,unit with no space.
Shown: 54,mL
